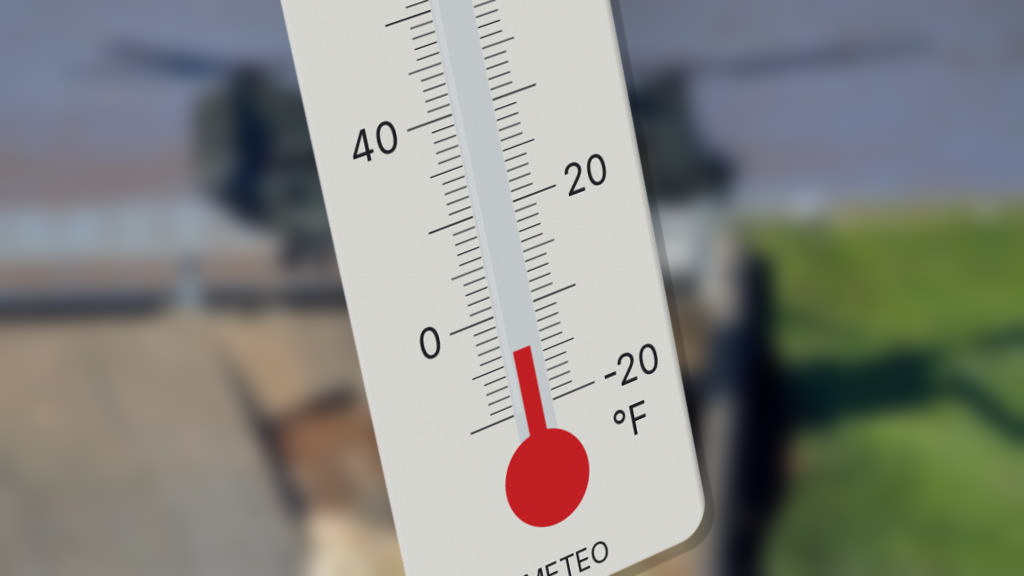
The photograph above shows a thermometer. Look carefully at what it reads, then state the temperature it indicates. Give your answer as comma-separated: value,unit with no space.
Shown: -8,°F
